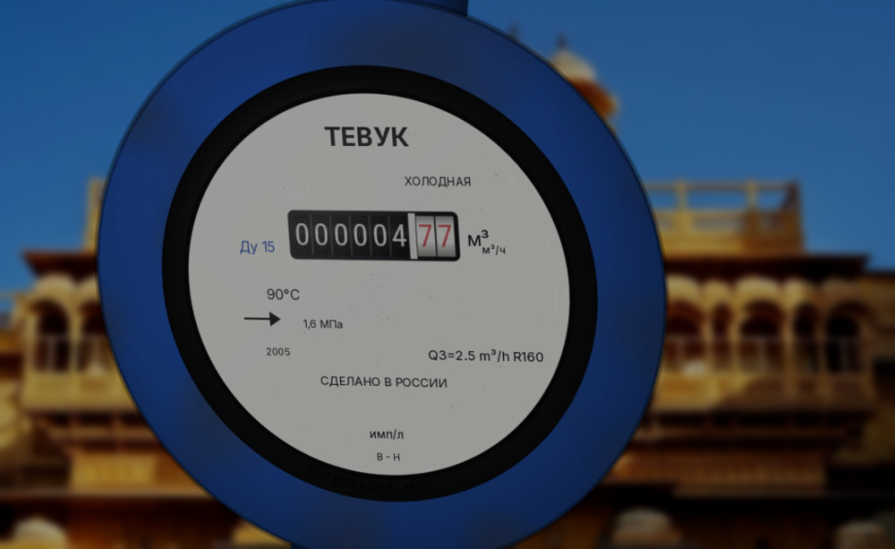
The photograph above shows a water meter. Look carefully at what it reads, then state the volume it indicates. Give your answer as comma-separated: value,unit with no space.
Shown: 4.77,m³
